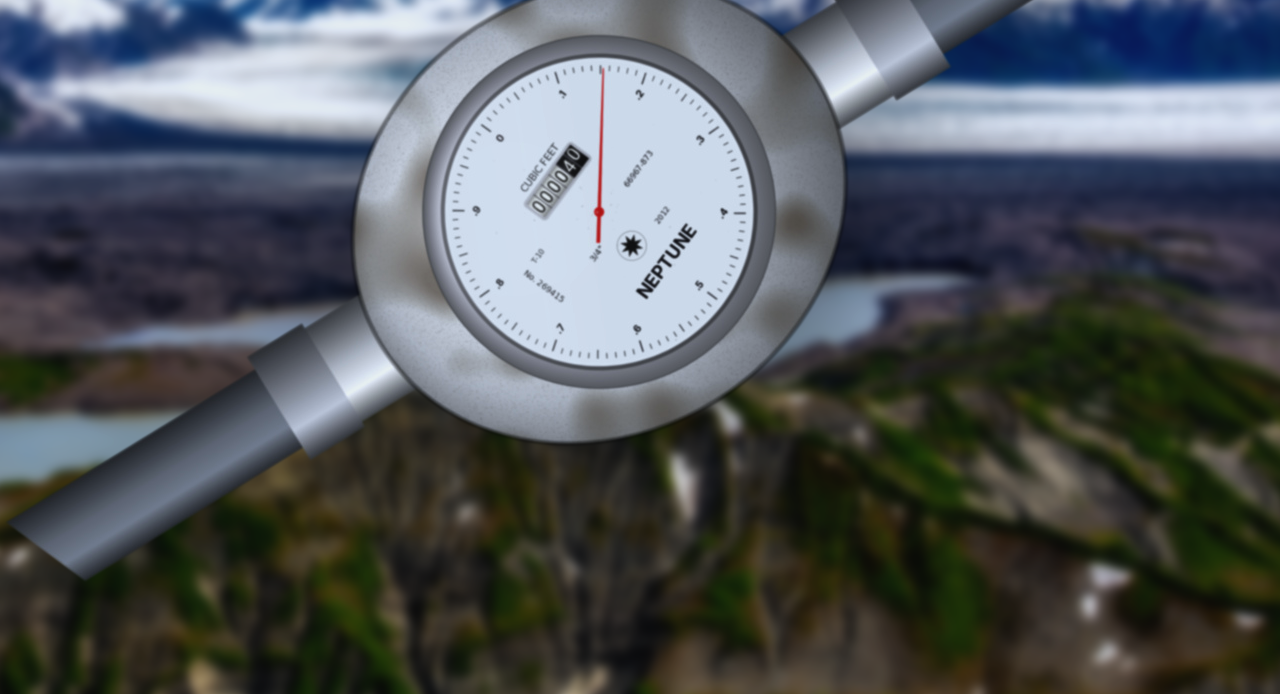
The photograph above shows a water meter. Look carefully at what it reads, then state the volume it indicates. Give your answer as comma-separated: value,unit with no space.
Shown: 40.15,ft³
